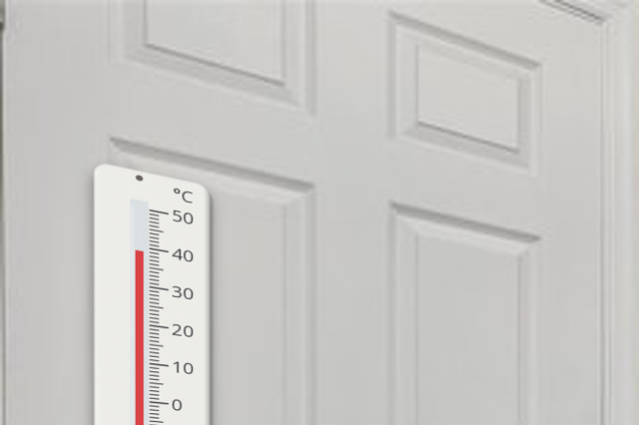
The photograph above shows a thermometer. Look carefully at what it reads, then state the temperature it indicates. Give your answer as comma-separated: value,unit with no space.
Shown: 39,°C
